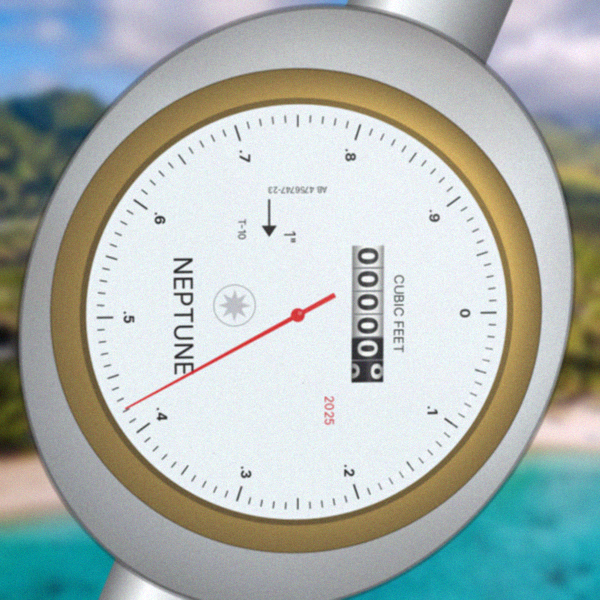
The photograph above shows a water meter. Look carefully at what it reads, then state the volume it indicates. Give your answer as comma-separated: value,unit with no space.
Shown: 8.42,ft³
